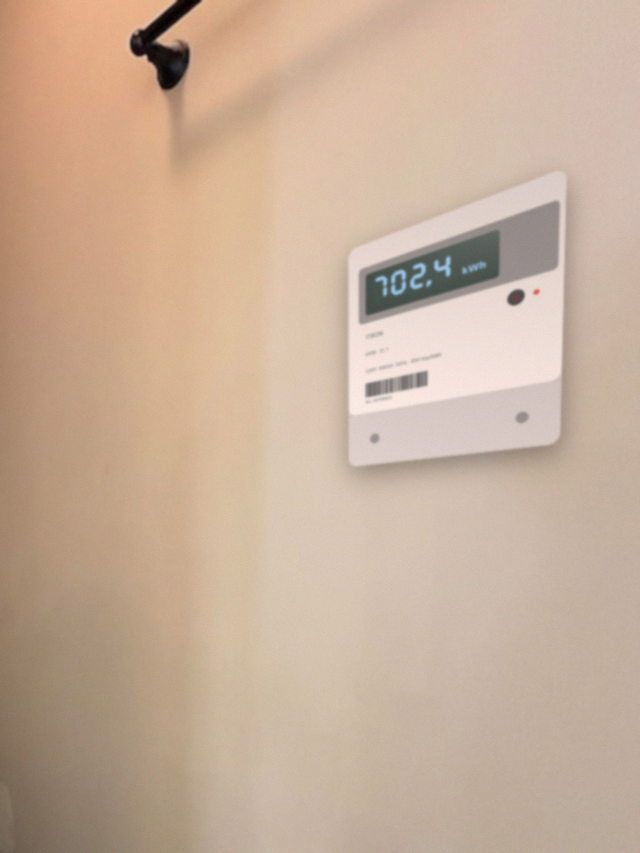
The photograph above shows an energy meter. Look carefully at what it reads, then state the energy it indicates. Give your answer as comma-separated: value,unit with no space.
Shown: 702.4,kWh
